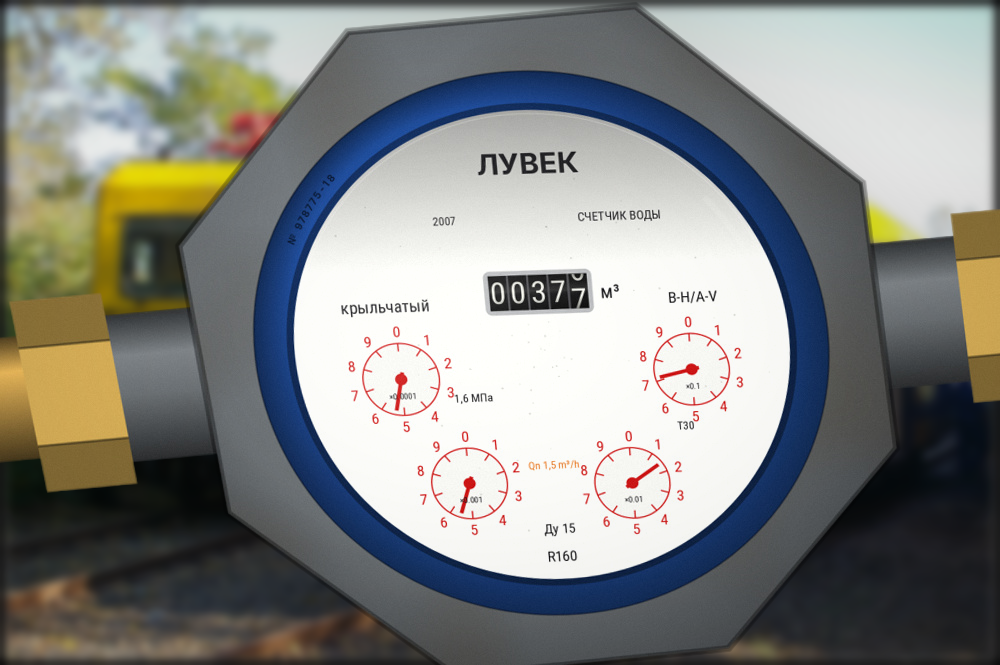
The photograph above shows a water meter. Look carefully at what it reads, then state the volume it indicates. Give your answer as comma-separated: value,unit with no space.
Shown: 376.7155,m³
